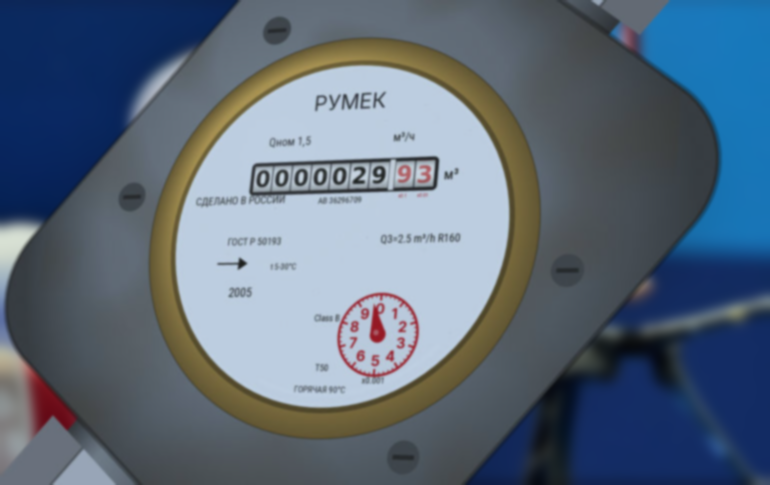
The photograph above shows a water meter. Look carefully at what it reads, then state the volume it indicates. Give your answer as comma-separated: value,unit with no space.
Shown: 29.929,m³
